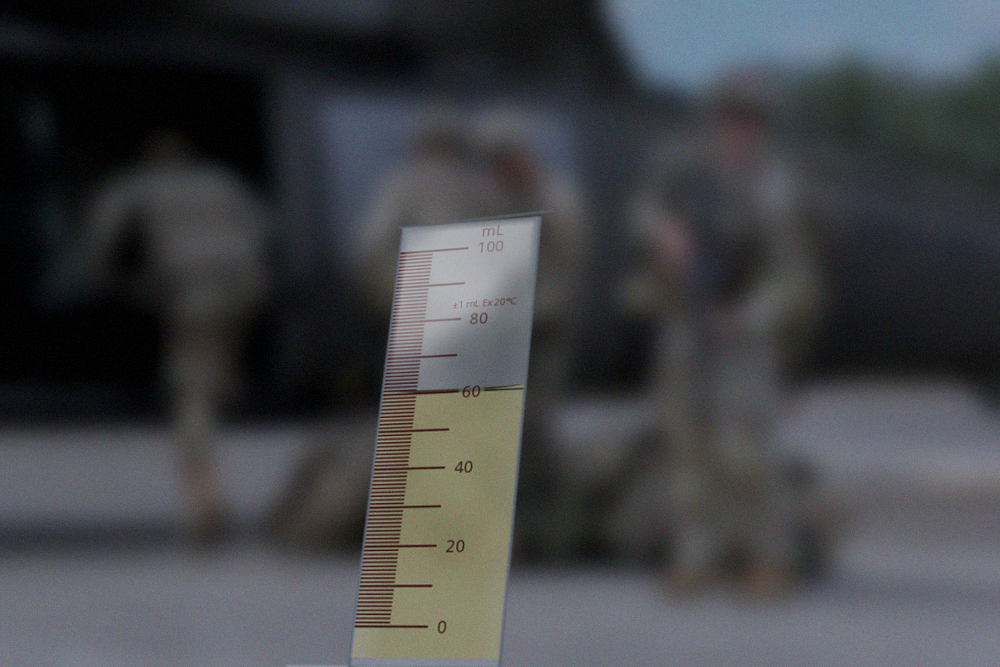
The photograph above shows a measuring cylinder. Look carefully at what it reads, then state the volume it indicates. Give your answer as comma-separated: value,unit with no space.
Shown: 60,mL
